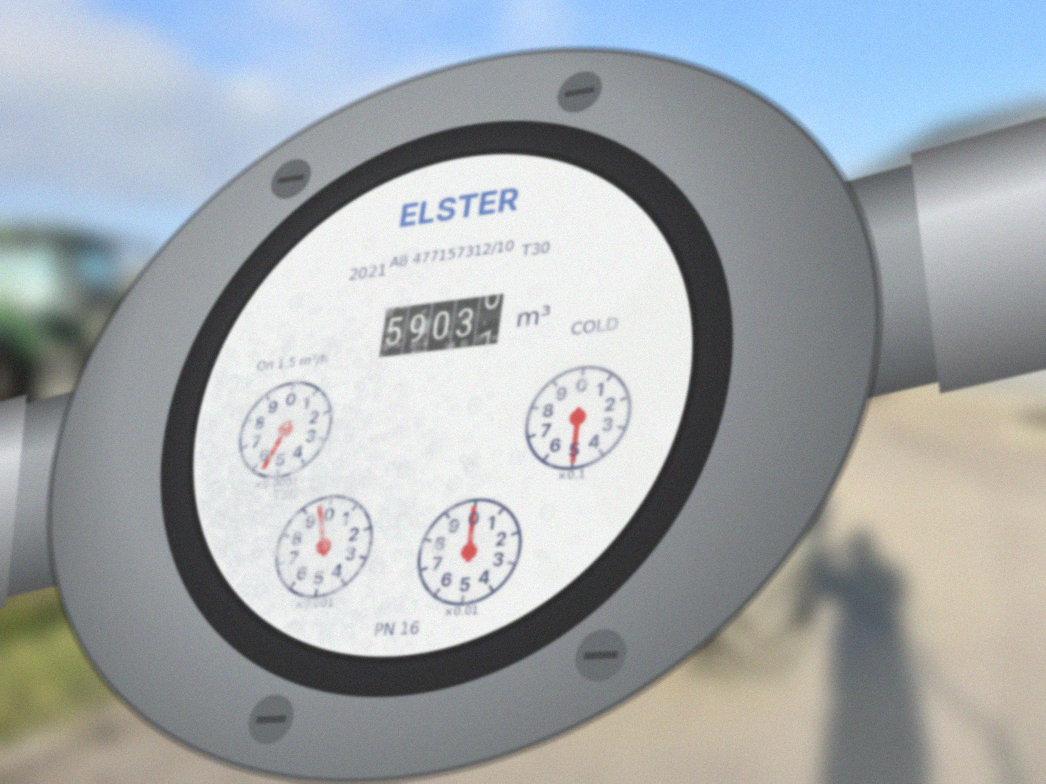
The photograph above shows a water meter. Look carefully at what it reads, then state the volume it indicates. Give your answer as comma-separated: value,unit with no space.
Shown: 59030.4995,m³
